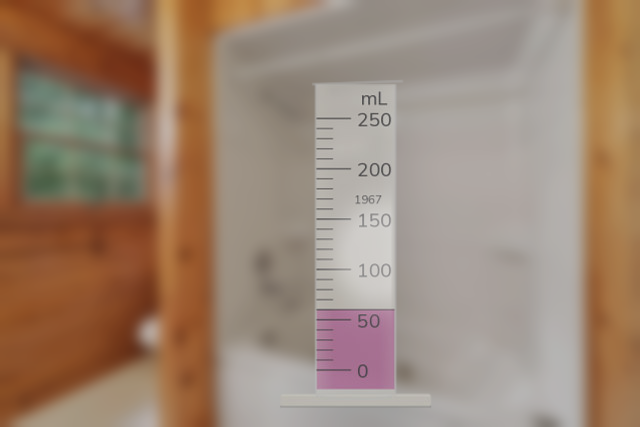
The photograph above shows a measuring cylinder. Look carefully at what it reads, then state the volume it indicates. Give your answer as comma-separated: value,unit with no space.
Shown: 60,mL
